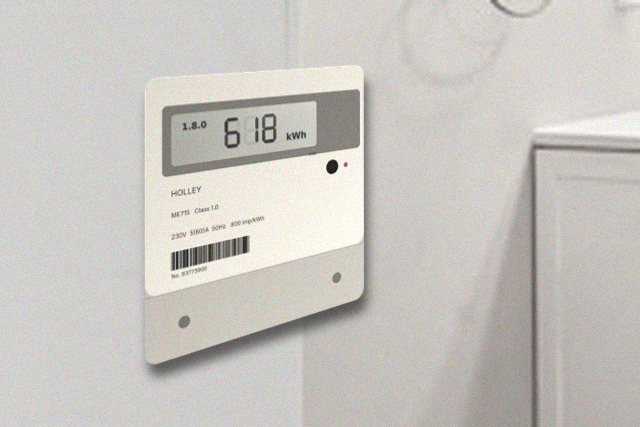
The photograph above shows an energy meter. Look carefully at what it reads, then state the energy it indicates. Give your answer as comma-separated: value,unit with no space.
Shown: 618,kWh
